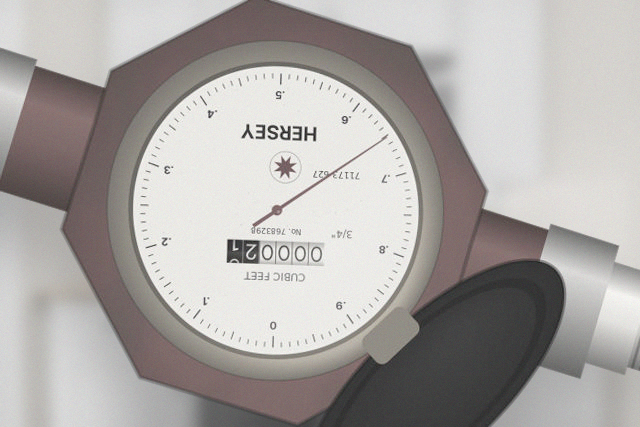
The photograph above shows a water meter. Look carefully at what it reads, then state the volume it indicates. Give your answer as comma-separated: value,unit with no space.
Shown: 20.65,ft³
